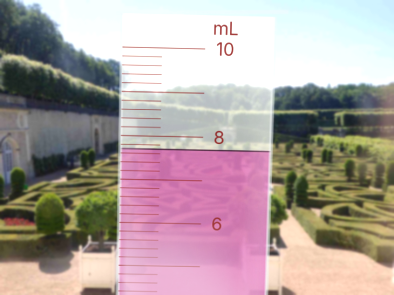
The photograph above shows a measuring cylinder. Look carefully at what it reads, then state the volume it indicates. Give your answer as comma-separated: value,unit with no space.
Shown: 7.7,mL
